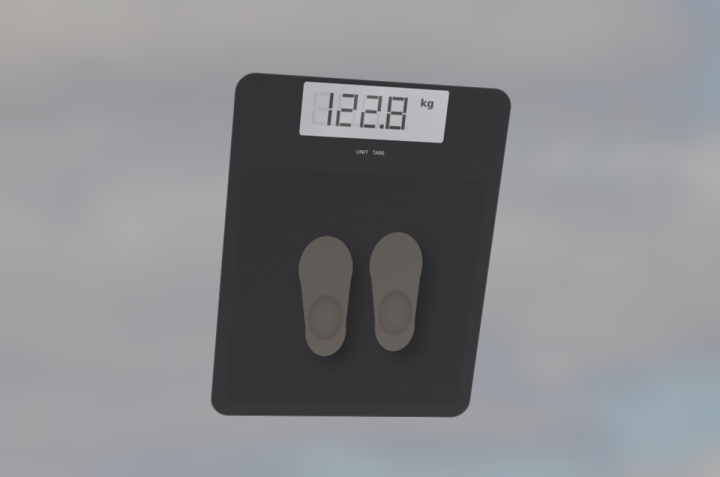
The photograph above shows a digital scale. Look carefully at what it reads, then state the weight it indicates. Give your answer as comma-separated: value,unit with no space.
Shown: 122.8,kg
